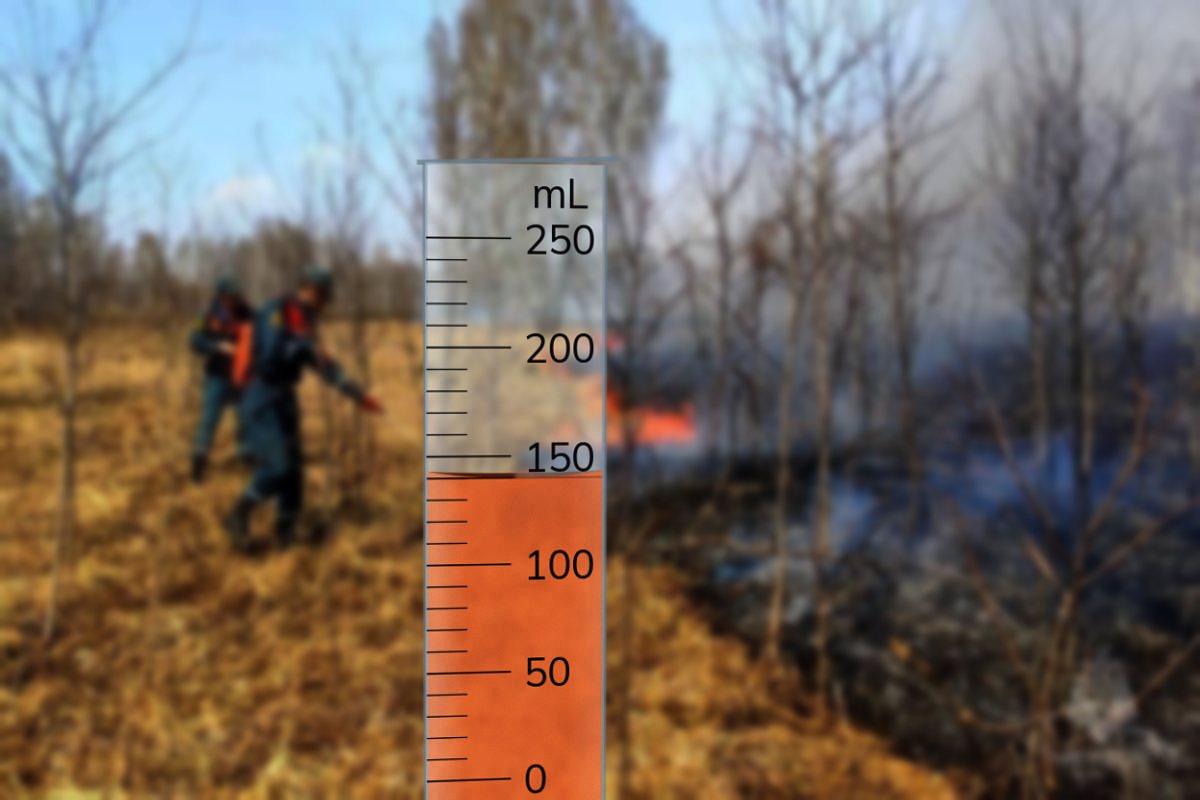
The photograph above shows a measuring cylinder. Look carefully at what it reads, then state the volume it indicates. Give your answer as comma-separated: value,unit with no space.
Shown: 140,mL
